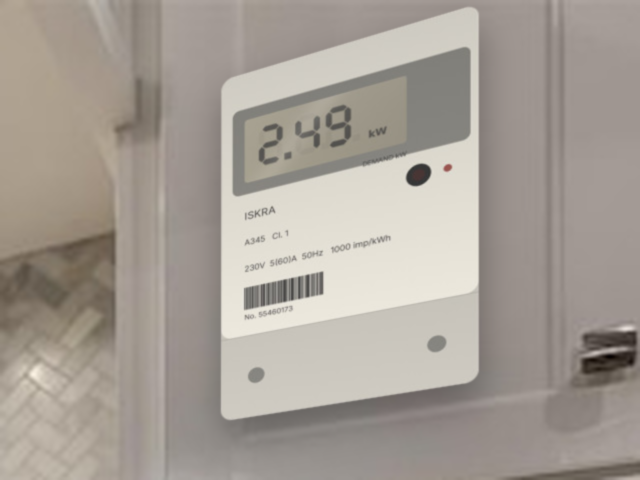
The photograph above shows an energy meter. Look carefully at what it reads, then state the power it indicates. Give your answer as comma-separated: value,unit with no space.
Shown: 2.49,kW
